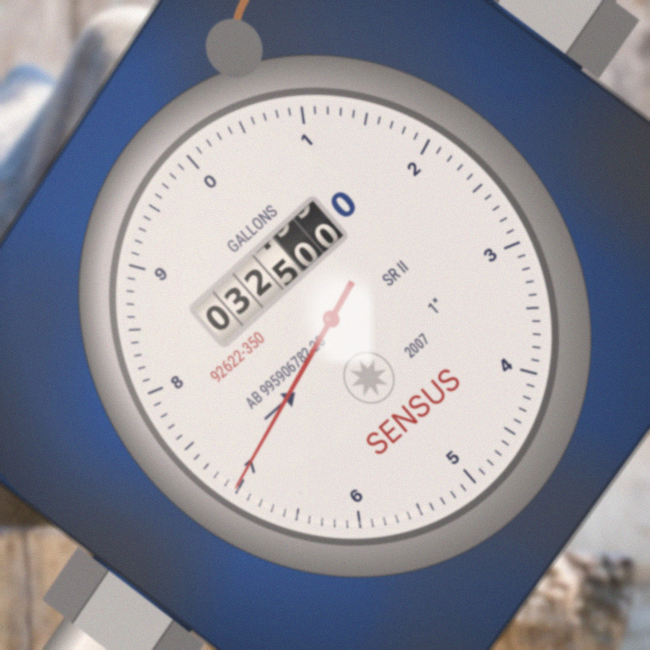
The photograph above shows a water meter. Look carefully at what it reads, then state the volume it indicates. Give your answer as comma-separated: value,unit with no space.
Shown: 324997.0,gal
